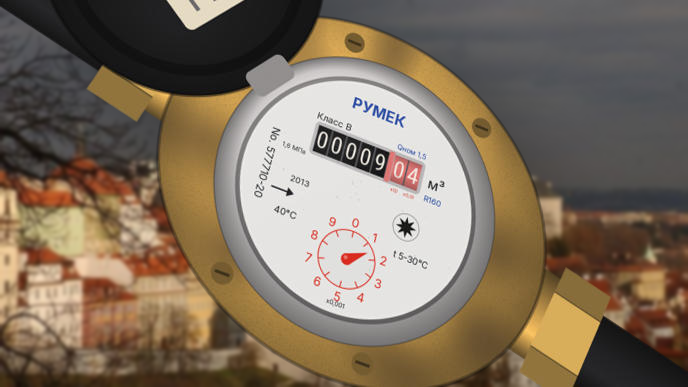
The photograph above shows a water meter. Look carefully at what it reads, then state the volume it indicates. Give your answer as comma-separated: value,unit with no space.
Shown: 9.041,m³
